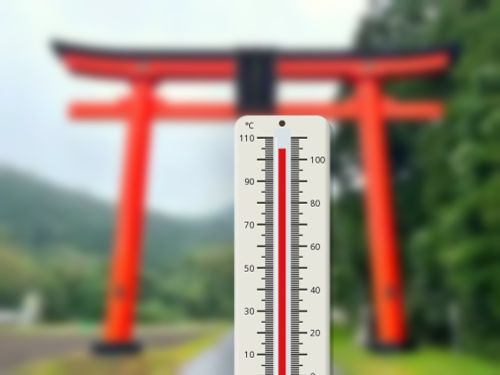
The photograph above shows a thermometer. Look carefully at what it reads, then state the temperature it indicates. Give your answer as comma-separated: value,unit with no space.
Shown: 105,°C
